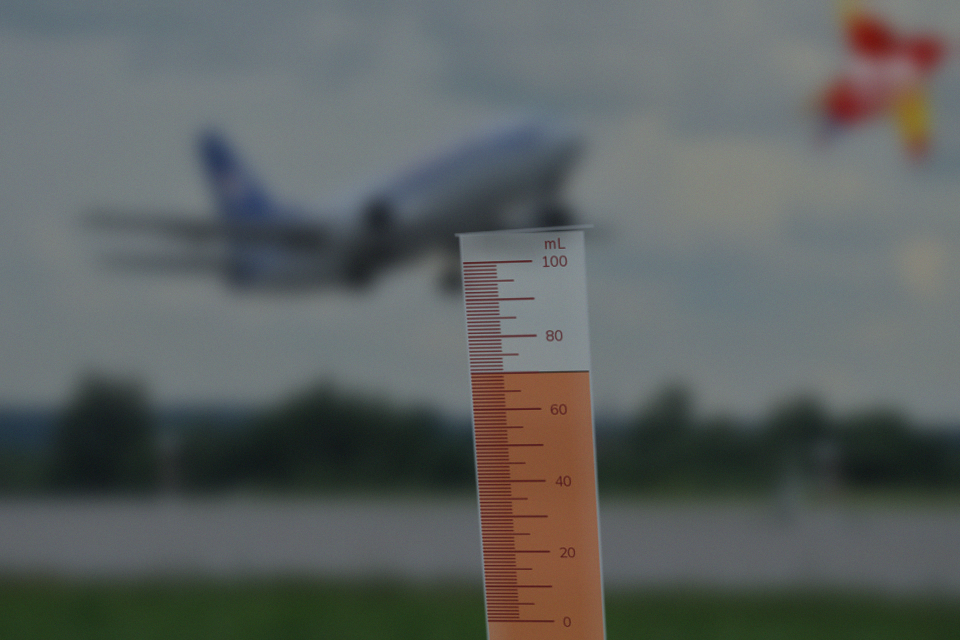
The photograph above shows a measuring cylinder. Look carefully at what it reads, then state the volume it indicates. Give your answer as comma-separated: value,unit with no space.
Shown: 70,mL
